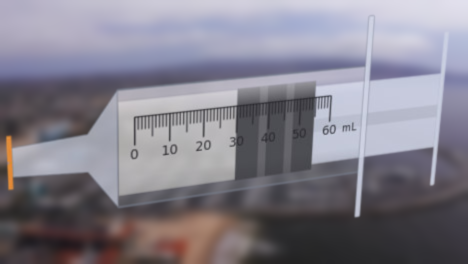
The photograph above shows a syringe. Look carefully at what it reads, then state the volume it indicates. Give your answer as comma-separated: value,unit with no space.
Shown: 30,mL
